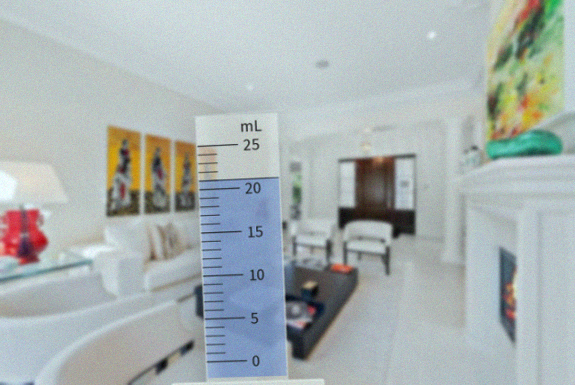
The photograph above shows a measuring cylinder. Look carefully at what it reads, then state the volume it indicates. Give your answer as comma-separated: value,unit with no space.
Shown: 21,mL
